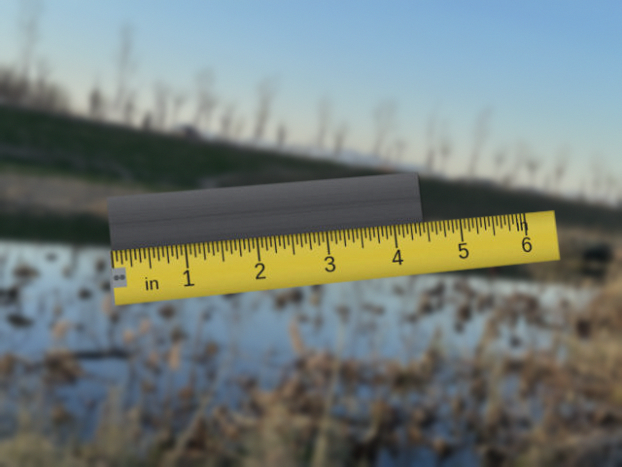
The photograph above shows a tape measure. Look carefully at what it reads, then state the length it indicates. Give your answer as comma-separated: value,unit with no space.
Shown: 4.4375,in
